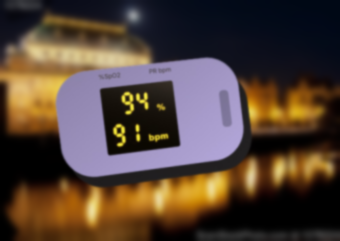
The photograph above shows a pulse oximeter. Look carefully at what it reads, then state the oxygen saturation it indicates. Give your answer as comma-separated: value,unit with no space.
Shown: 94,%
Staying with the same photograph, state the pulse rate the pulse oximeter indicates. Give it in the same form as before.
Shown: 91,bpm
